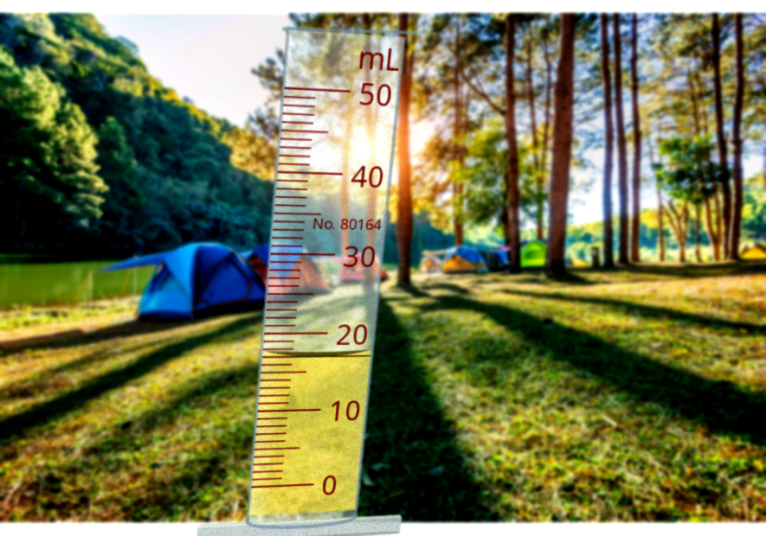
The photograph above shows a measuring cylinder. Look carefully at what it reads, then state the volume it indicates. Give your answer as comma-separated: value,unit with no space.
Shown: 17,mL
